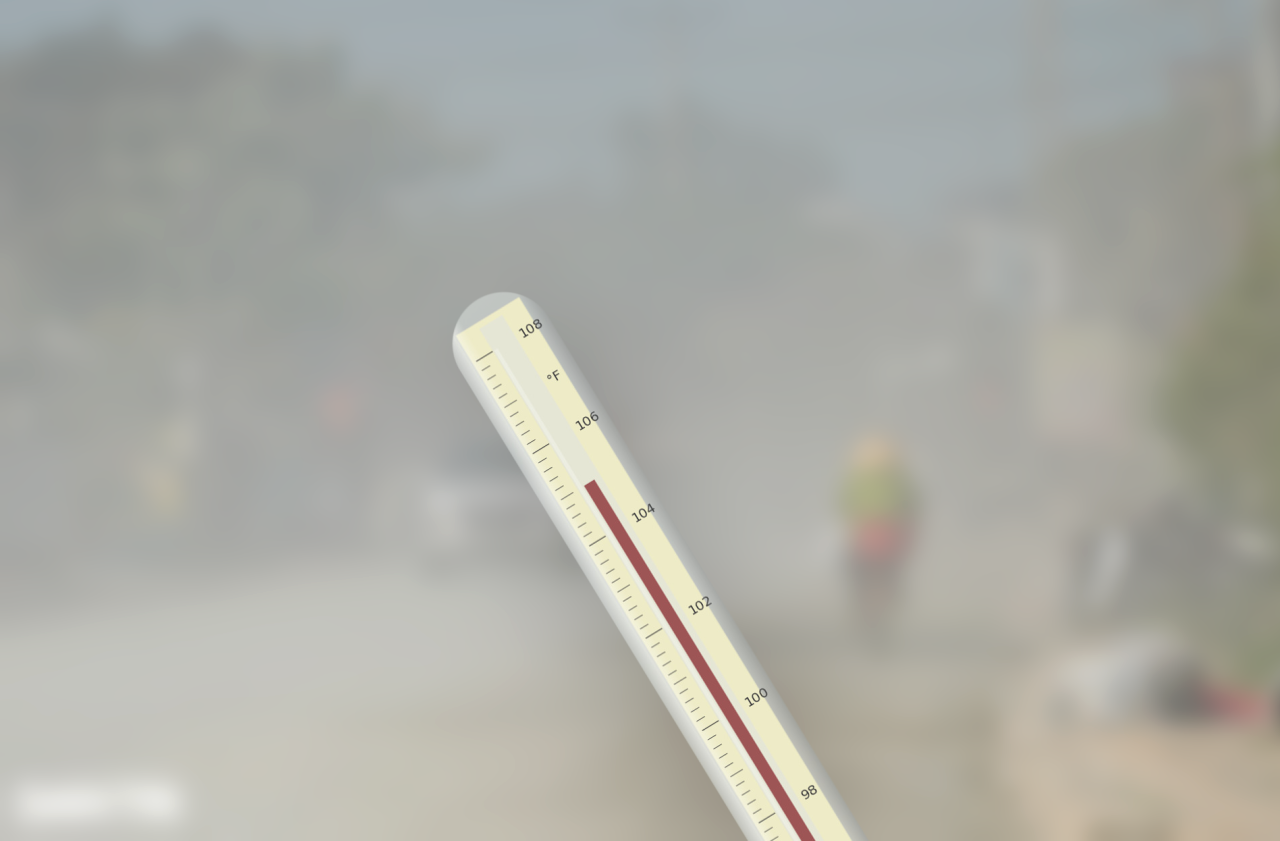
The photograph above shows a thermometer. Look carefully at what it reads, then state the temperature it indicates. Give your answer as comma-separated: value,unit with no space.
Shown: 105,°F
